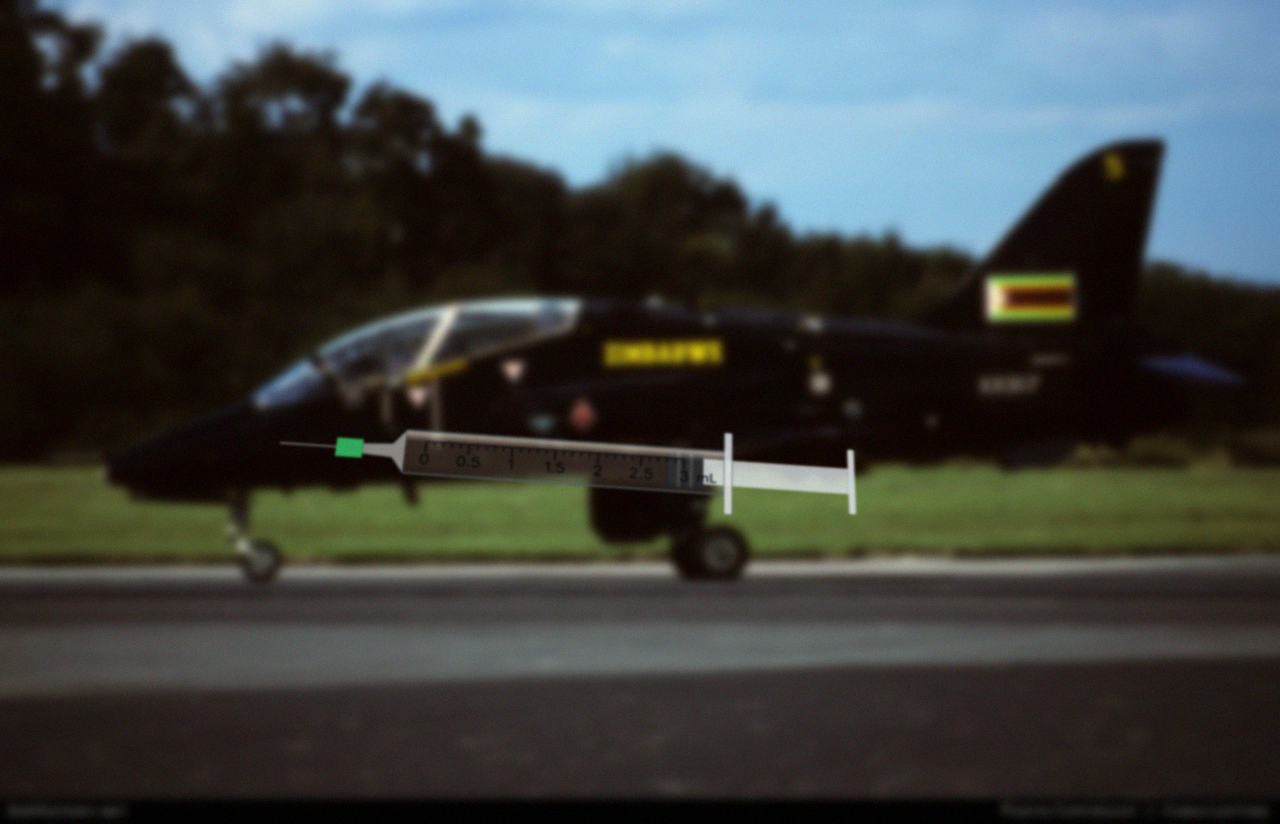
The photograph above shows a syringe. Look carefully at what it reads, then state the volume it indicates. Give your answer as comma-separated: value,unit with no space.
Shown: 2.8,mL
